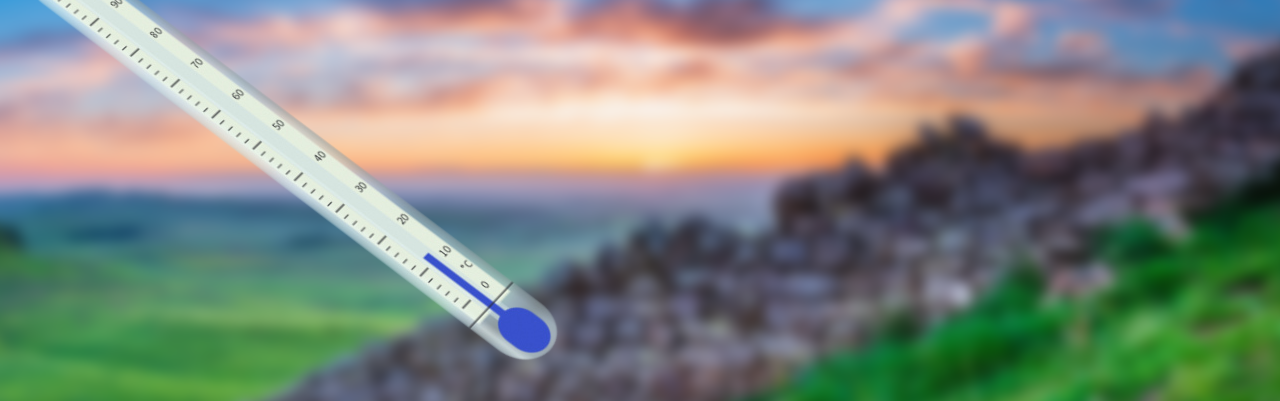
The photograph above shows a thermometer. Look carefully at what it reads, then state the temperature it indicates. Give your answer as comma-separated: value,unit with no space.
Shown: 12,°C
